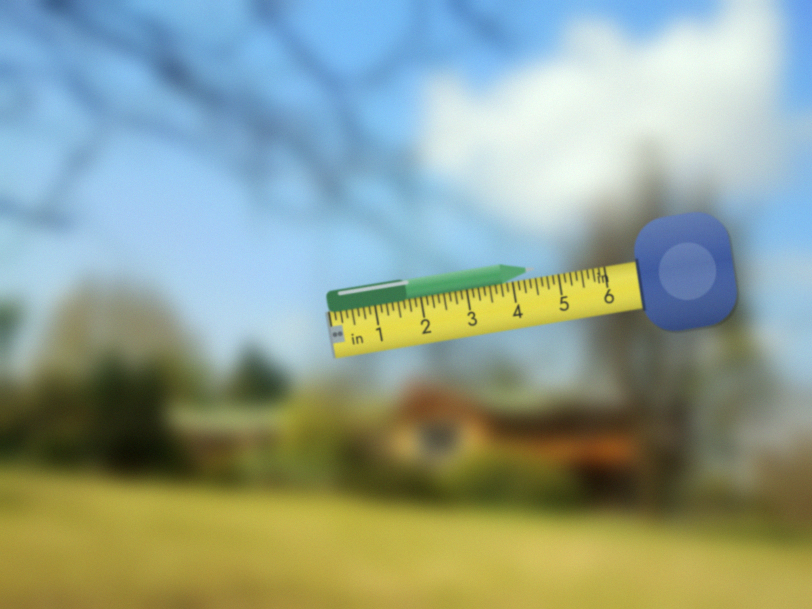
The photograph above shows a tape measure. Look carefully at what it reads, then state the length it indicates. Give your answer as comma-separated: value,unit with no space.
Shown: 4.5,in
